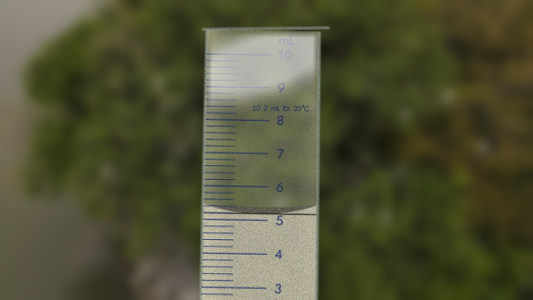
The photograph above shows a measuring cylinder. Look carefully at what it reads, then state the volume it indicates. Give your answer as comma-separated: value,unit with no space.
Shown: 5.2,mL
